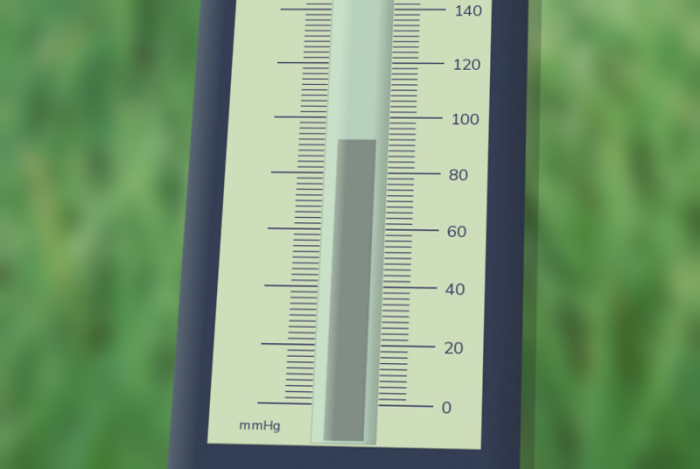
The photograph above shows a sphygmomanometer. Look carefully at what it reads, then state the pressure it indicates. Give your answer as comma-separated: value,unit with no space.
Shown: 92,mmHg
